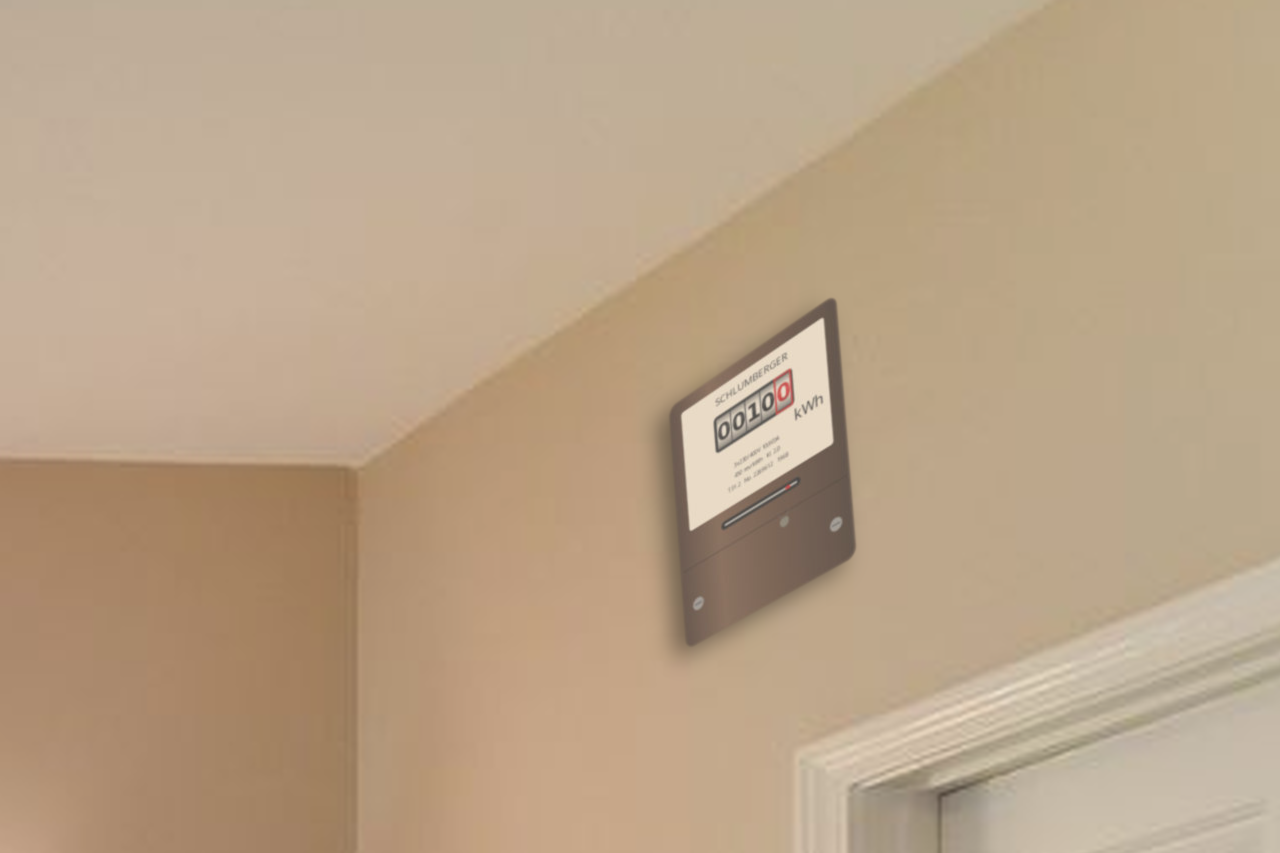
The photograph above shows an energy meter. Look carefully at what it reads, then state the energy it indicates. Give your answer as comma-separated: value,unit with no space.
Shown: 10.0,kWh
